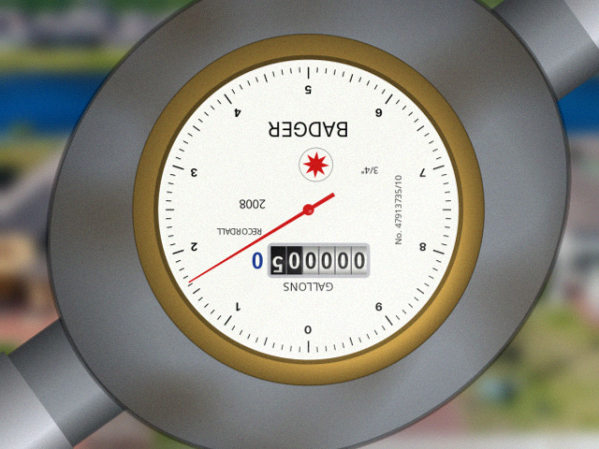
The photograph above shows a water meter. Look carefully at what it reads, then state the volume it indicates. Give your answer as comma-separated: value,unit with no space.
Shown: 51.6,gal
